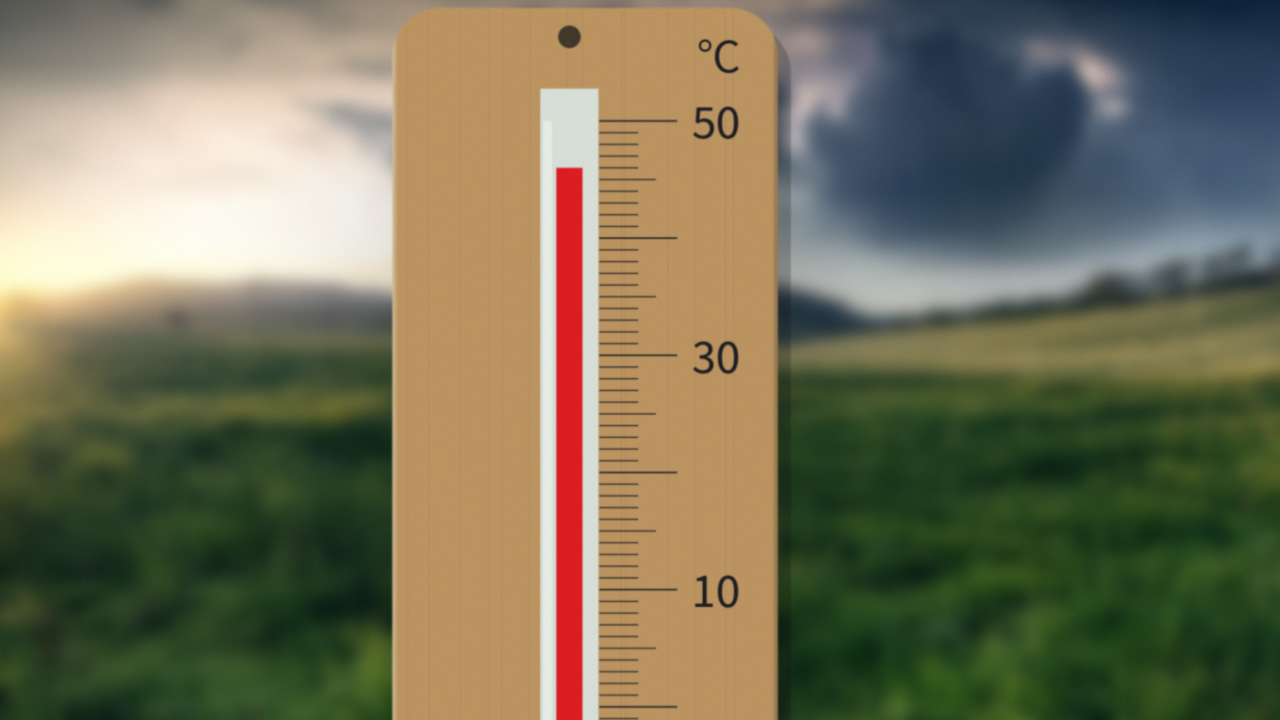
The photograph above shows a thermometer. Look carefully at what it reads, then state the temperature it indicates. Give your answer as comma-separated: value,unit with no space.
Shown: 46,°C
